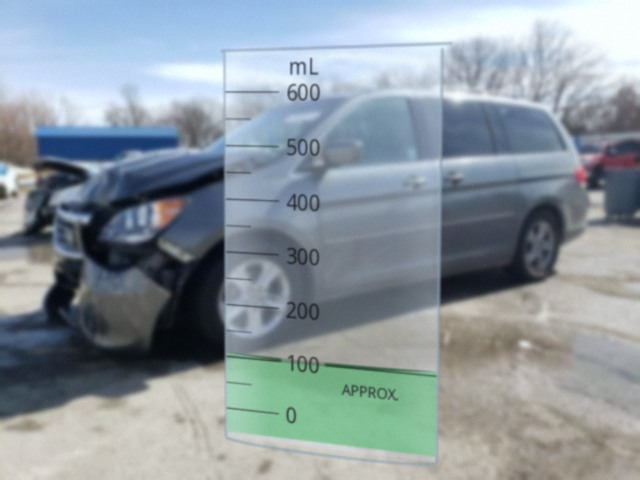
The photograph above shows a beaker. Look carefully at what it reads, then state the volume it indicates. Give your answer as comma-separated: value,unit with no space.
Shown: 100,mL
